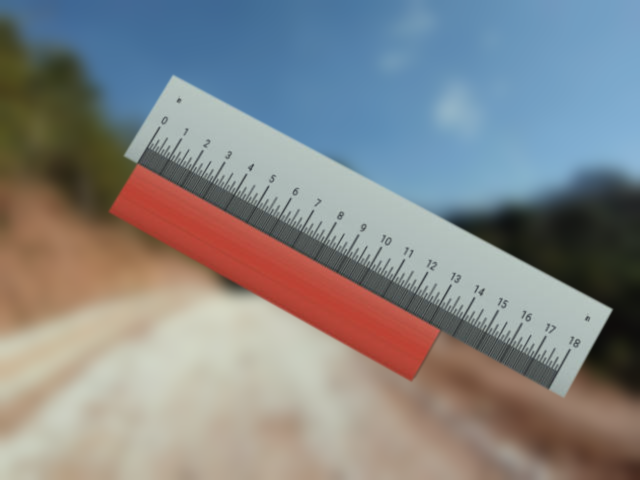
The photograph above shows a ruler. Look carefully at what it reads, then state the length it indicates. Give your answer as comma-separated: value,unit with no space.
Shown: 13.5,in
